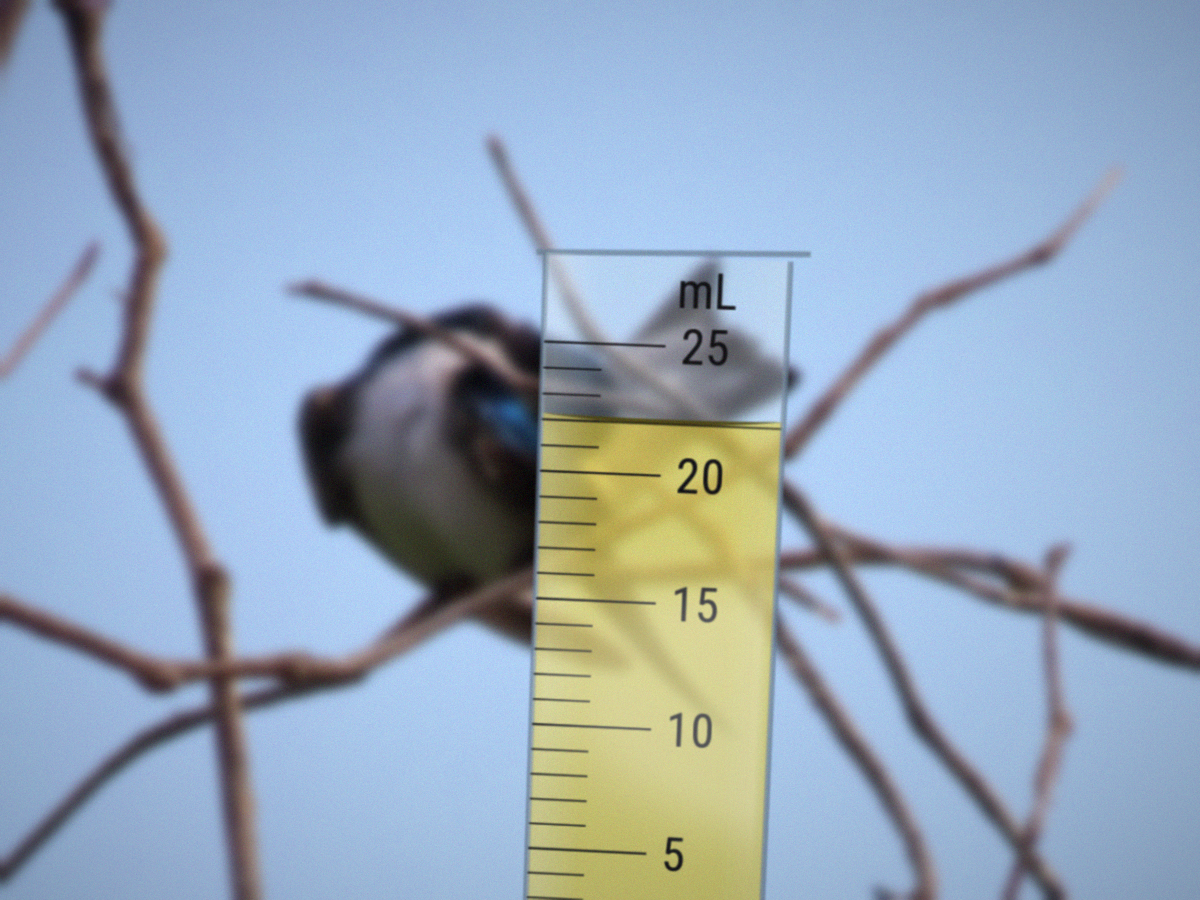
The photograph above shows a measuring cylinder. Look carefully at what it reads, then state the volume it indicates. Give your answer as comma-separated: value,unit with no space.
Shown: 22,mL
